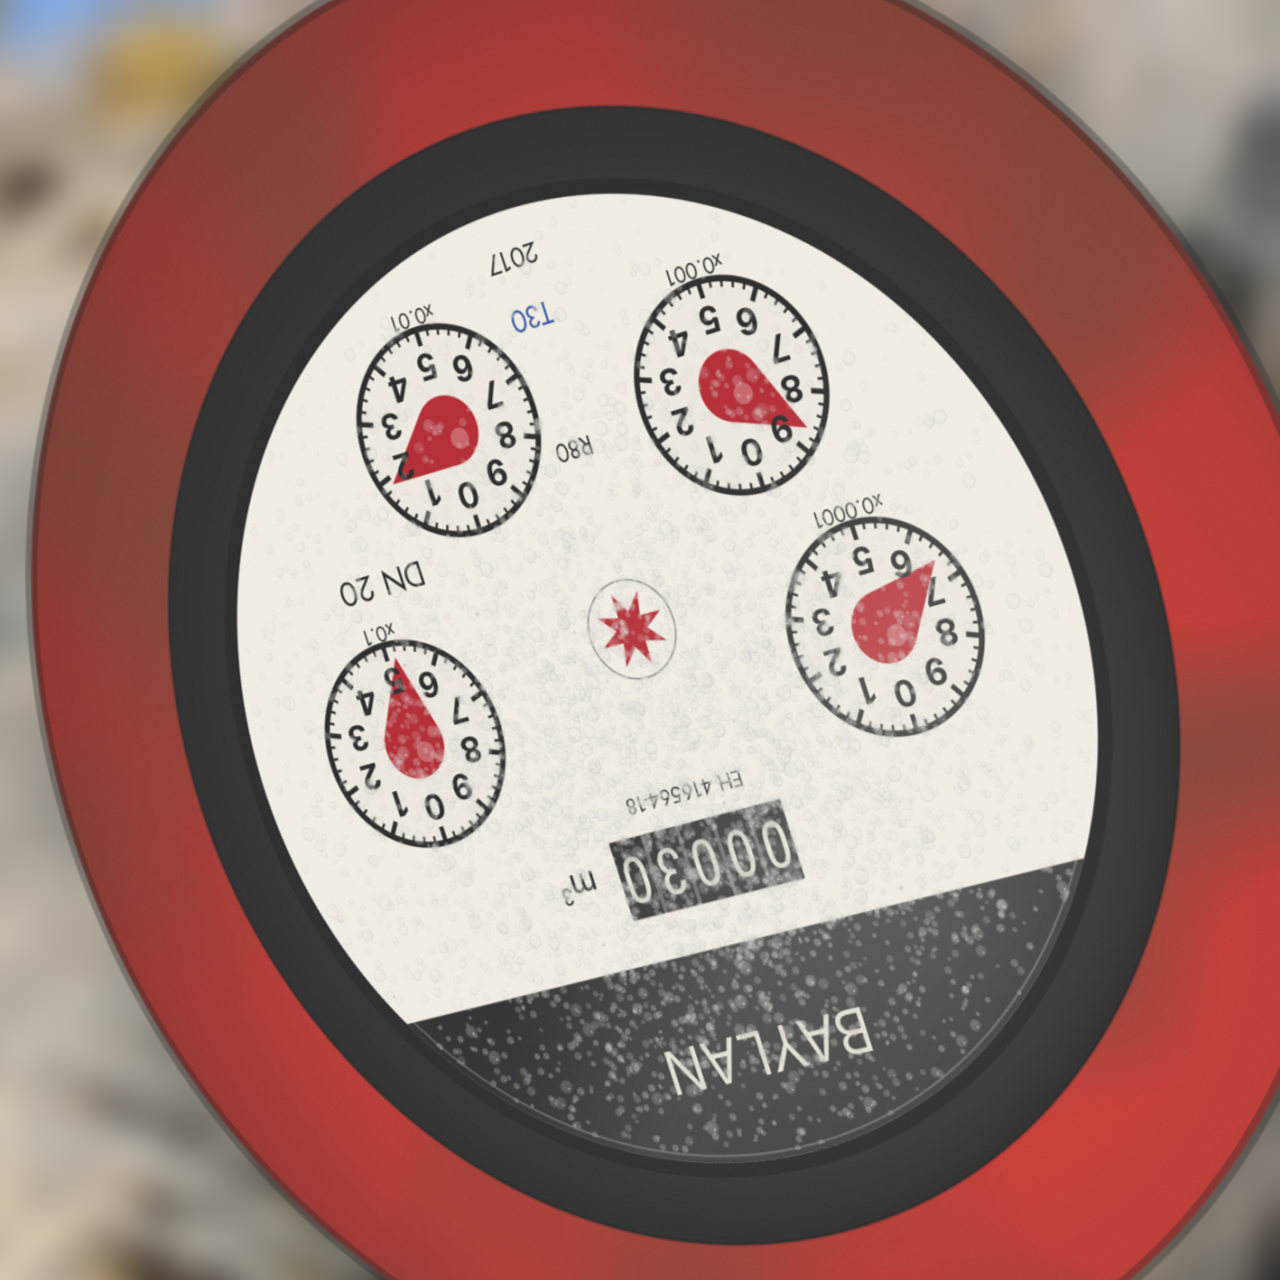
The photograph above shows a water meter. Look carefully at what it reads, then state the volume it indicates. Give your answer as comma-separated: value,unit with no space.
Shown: 30.5186,m³
